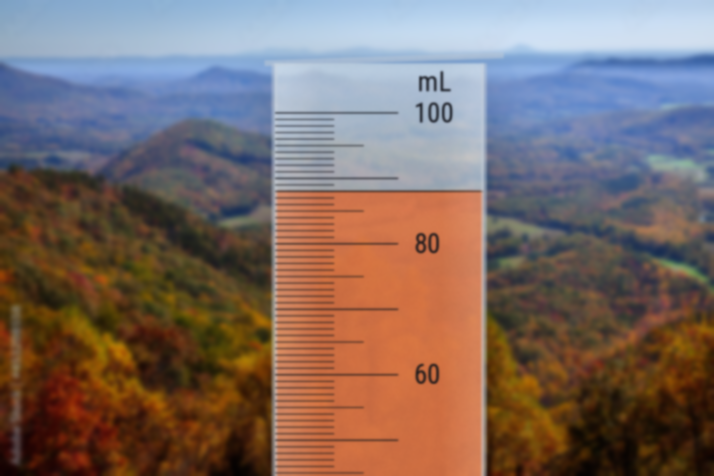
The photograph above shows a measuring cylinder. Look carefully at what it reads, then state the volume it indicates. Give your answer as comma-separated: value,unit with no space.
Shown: 88,mL
